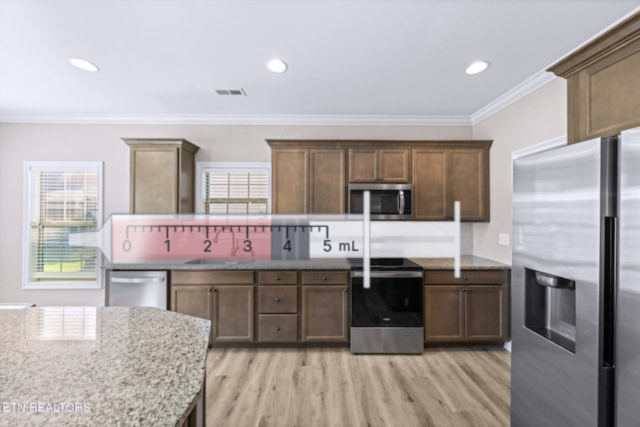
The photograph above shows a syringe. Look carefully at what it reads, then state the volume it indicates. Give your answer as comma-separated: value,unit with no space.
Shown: 3.6,mL
